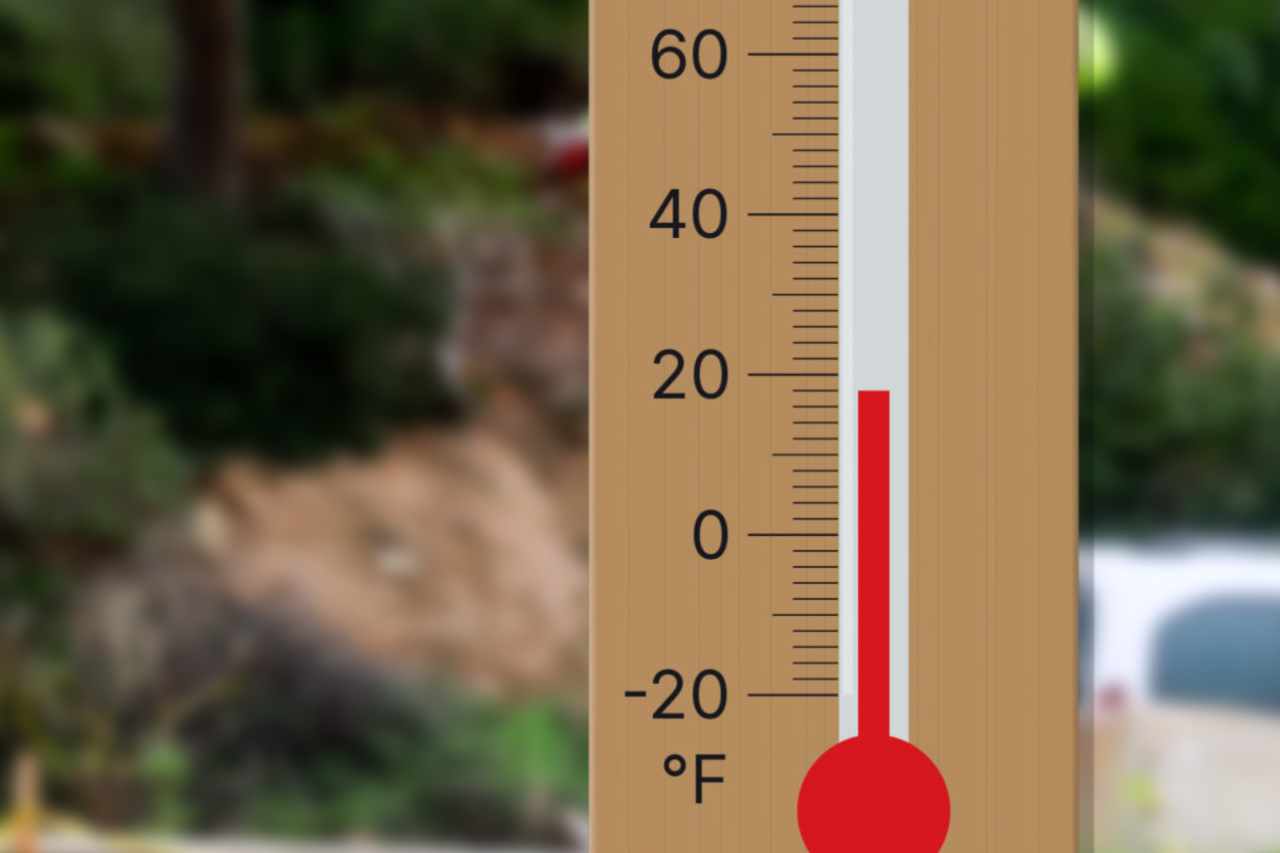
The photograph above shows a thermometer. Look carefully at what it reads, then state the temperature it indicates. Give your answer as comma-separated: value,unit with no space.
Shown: 18,°F
